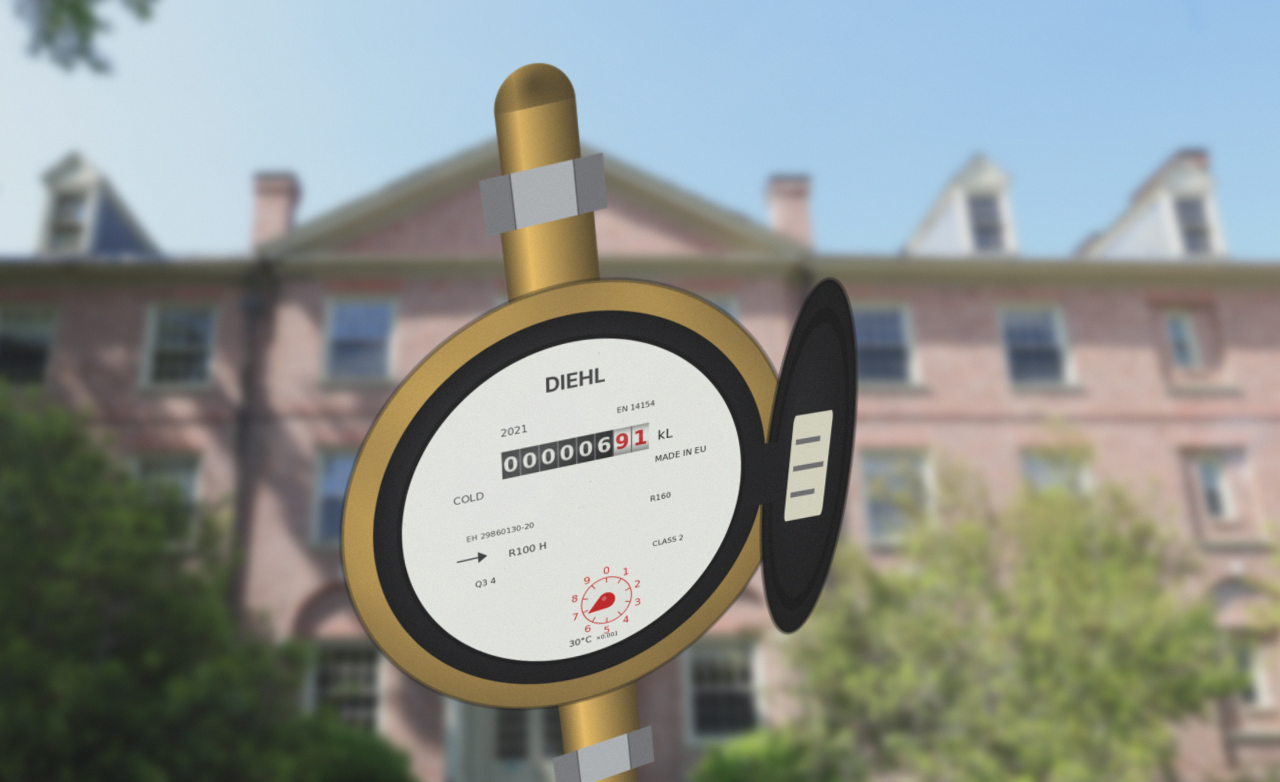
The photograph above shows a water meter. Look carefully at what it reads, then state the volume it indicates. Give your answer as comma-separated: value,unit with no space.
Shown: 6.916,kL
